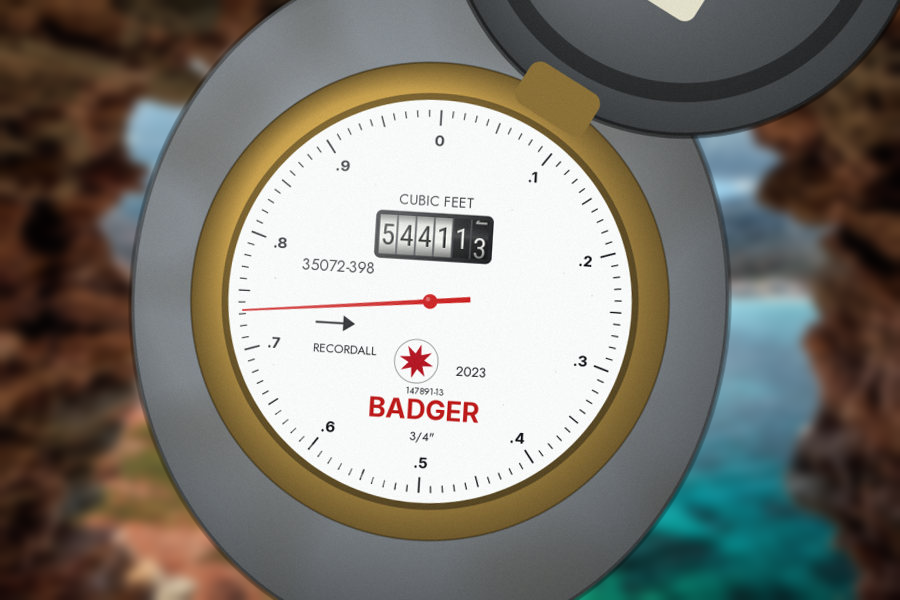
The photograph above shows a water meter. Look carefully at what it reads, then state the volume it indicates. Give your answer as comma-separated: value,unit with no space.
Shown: 544112.73,ft³
